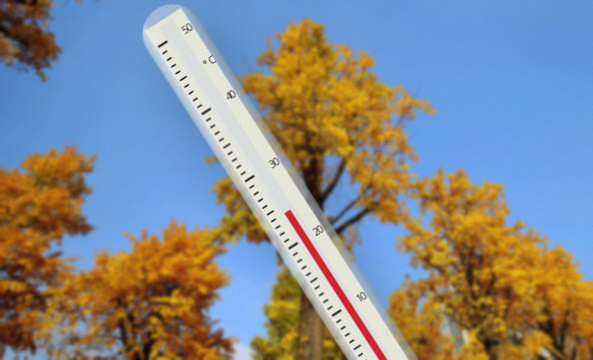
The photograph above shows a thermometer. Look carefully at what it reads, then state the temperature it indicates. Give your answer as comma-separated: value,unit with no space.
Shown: 24,°C
